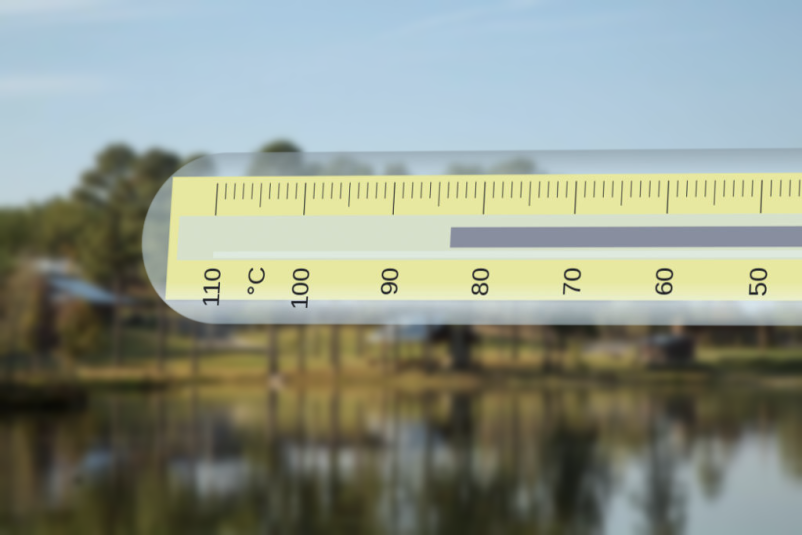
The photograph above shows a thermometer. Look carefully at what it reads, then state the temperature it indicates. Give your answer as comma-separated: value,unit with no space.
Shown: 83.5,°C
